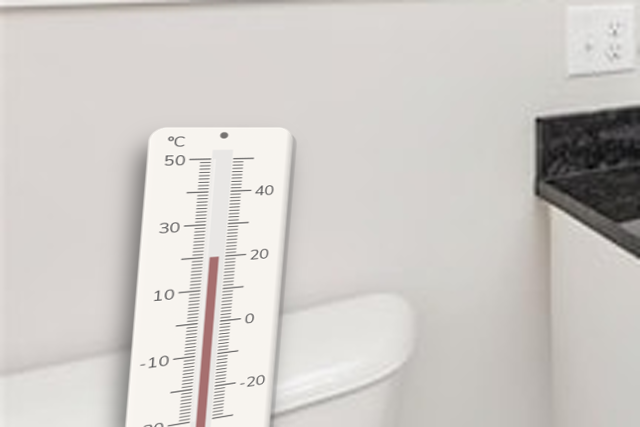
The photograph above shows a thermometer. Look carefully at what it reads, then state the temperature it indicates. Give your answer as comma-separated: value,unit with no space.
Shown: 20,°C
